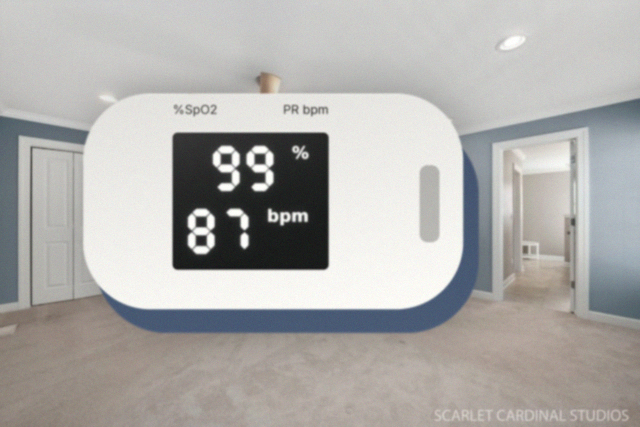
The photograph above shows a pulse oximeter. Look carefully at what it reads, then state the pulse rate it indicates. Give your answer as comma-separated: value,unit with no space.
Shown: 87,bpm
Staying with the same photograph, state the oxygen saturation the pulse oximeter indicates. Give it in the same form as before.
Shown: 99,%
